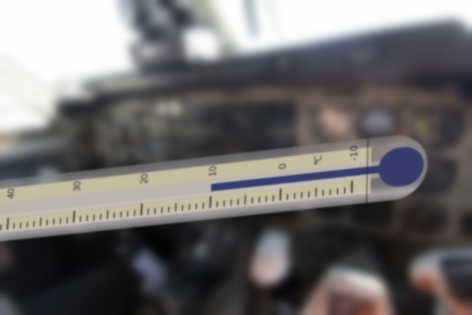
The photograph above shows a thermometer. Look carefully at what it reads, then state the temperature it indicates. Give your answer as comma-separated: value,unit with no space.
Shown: 10,°C
